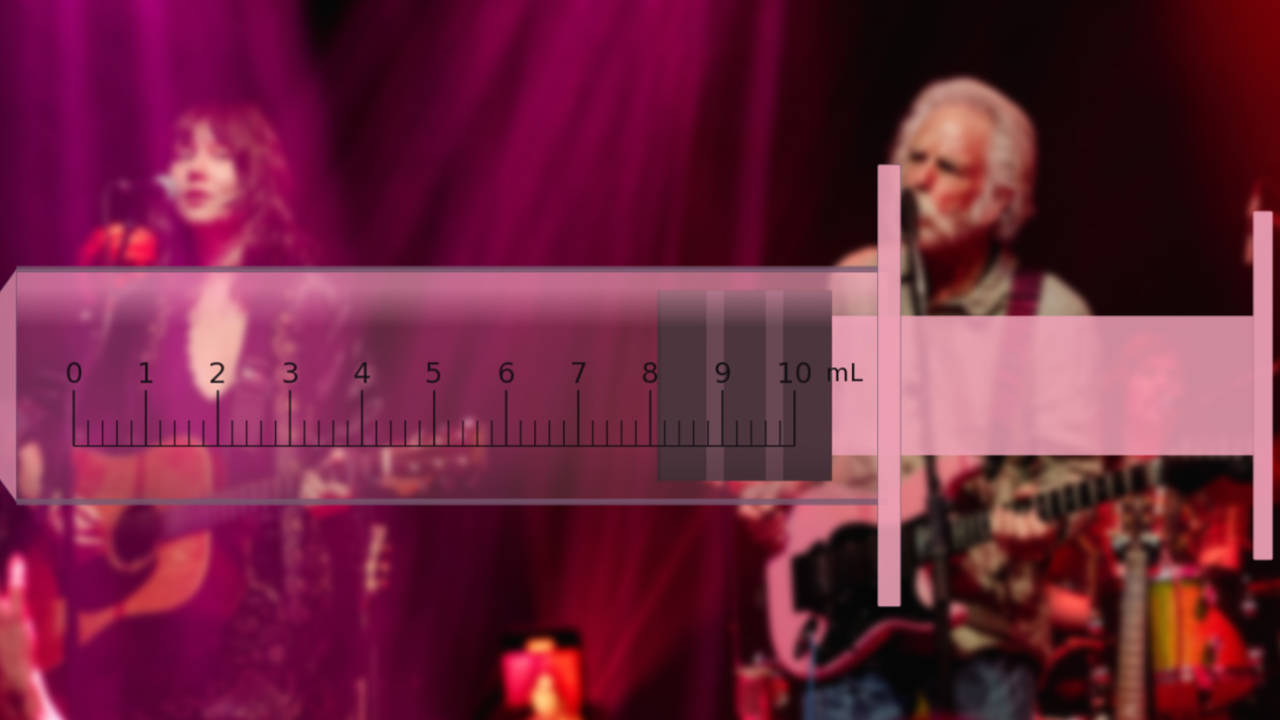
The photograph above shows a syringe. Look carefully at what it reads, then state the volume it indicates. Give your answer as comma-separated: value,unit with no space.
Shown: 8.1,mL
